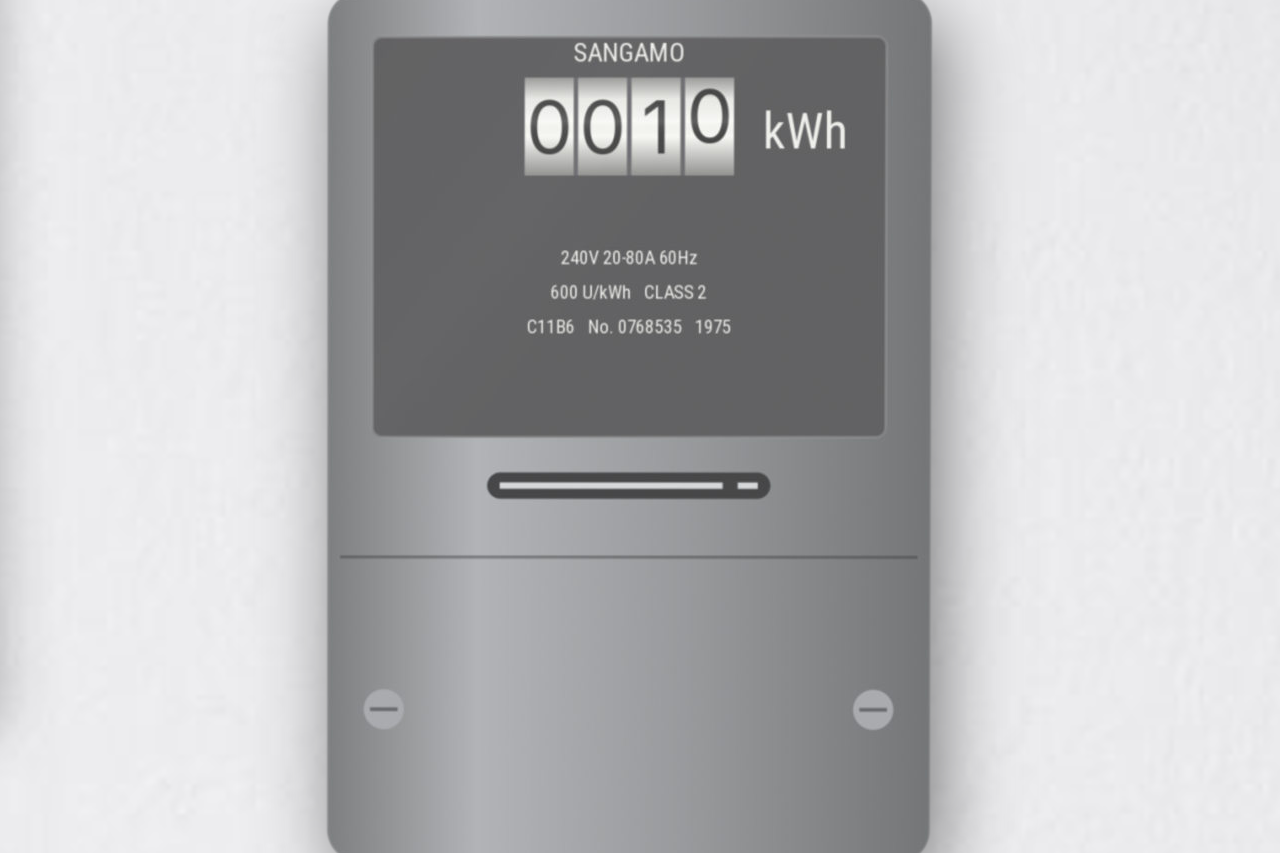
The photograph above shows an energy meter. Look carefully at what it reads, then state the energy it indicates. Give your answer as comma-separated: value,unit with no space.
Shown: 10,kWh
